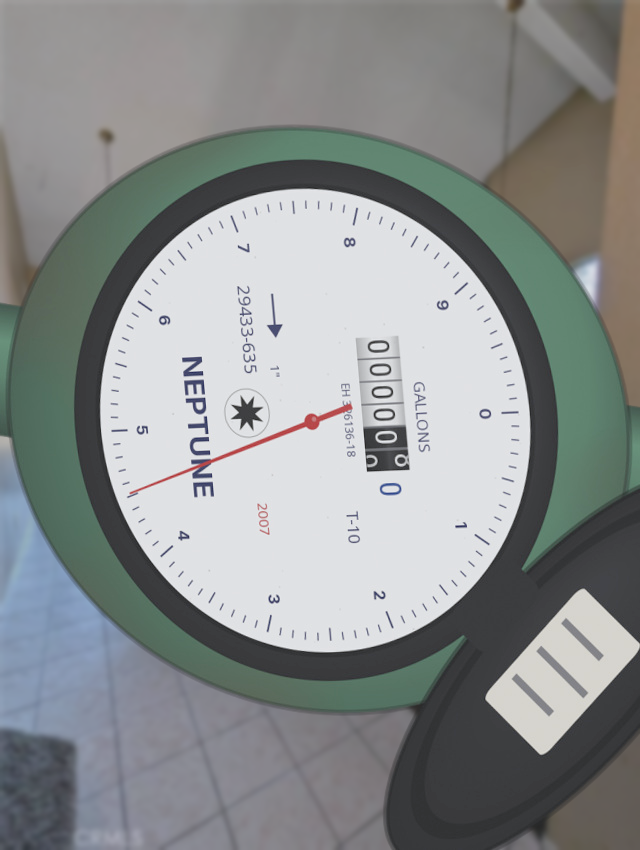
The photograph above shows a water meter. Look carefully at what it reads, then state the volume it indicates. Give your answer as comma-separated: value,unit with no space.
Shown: 84.5,gal
